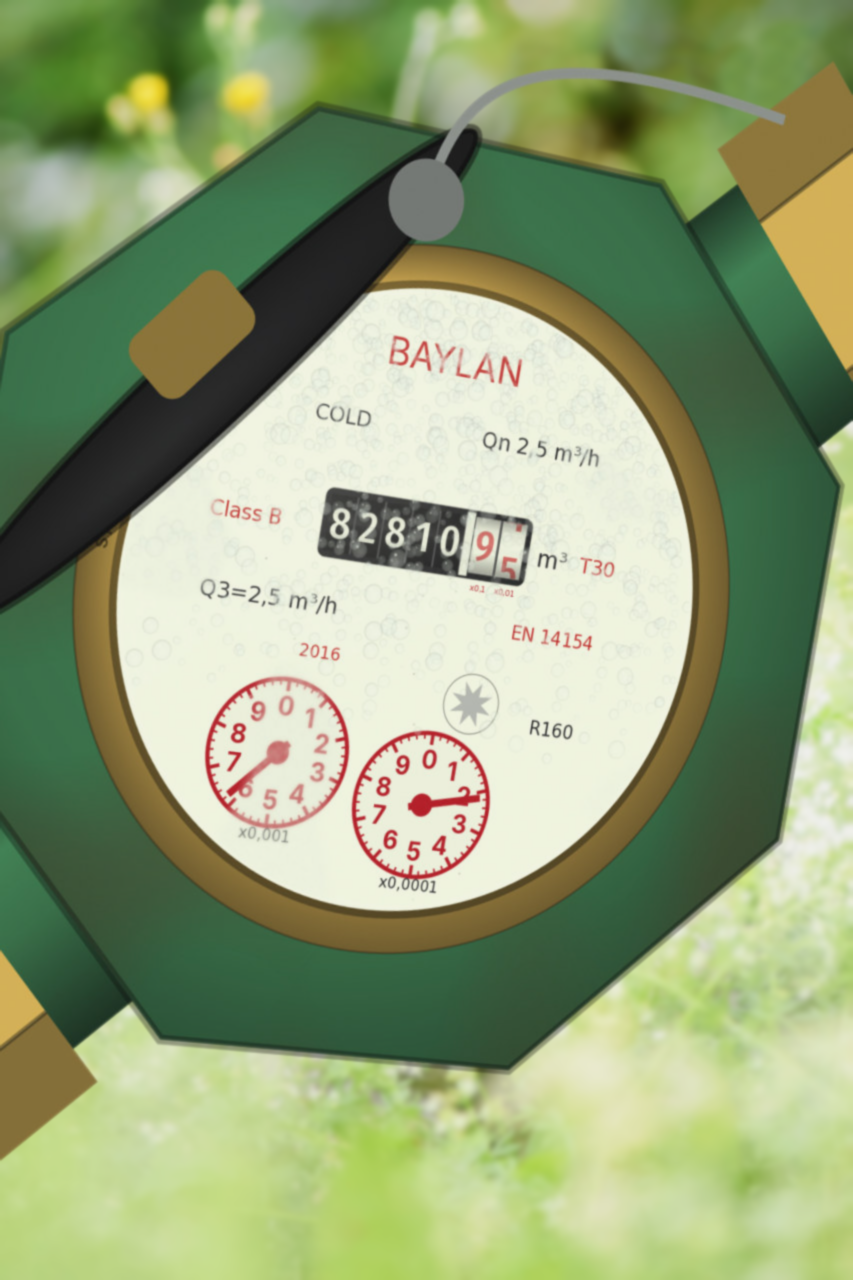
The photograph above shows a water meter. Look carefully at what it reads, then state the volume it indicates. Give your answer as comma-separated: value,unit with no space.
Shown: 82810.9462,m³
